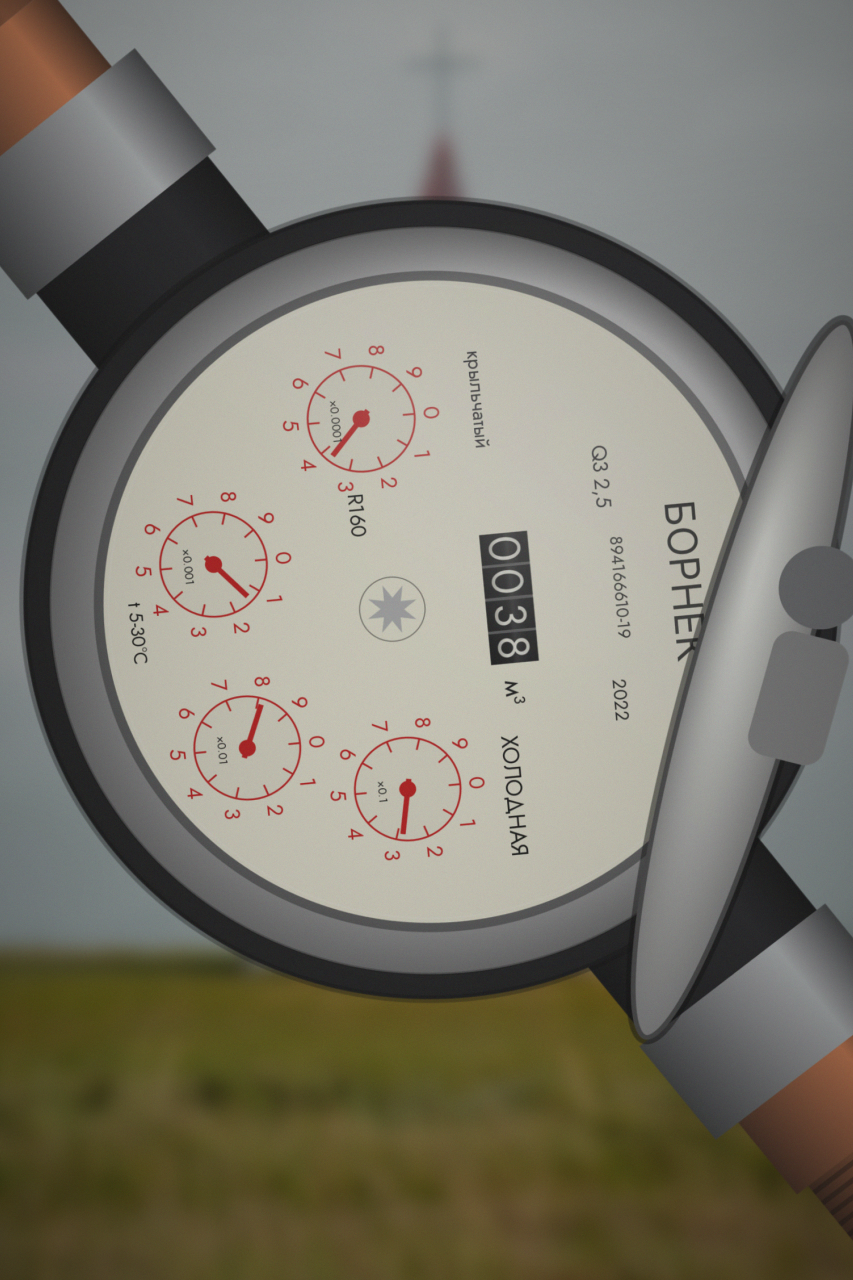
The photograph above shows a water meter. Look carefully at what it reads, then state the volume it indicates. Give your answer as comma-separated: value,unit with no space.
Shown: 38.2813,m³
